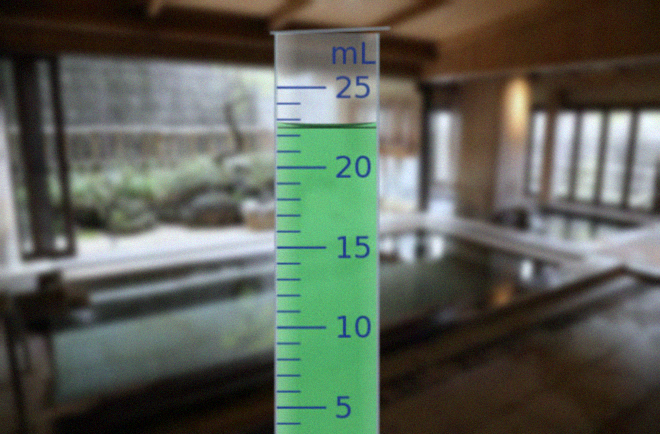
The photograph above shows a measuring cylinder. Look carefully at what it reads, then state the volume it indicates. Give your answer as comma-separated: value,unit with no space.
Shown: 22.5,mL
